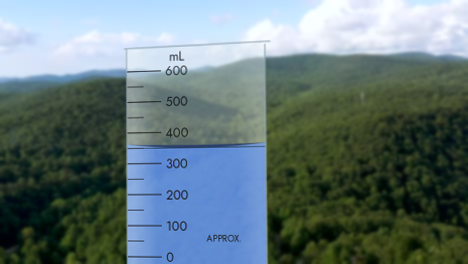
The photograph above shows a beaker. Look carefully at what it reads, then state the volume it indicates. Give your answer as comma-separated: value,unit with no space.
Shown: 350,mL
